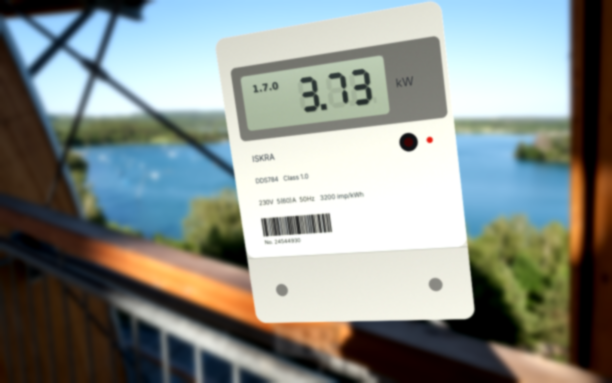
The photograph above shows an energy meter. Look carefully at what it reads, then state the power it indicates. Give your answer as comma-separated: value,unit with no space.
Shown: 3.73,kW
